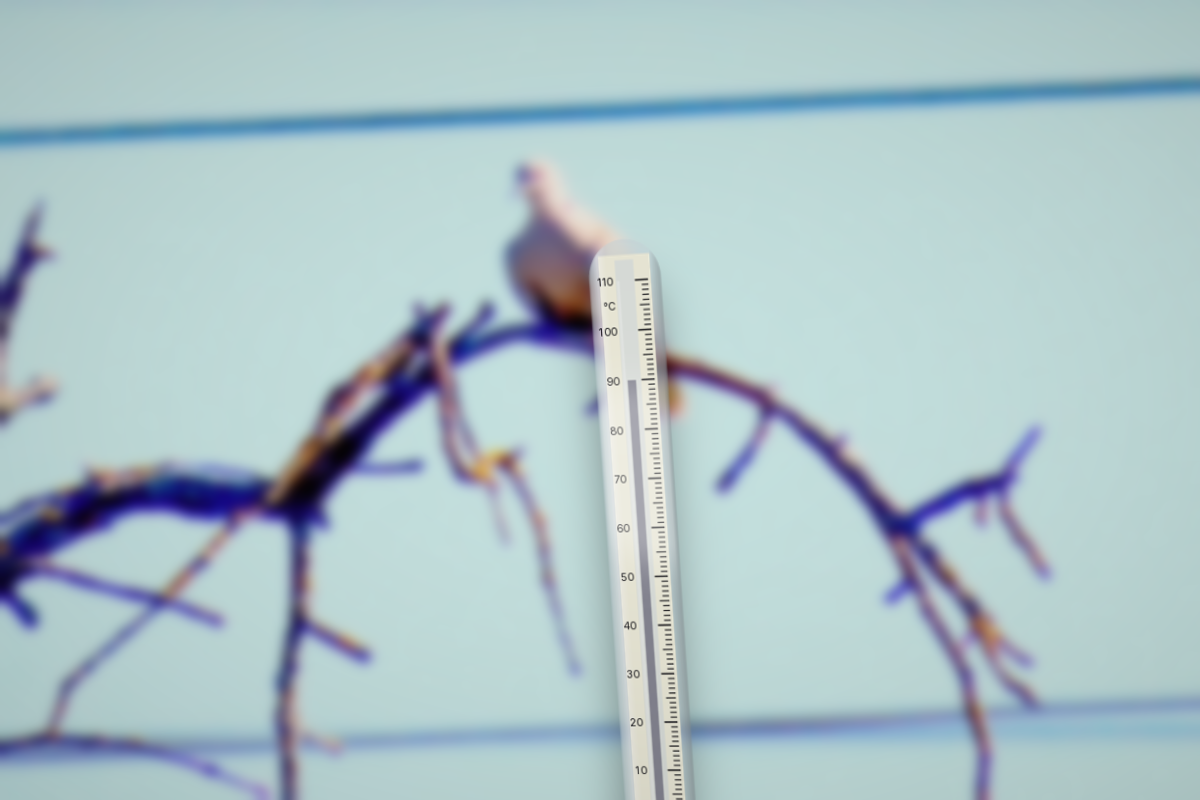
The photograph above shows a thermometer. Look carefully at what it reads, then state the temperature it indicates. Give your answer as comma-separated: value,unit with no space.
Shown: 90,°C
